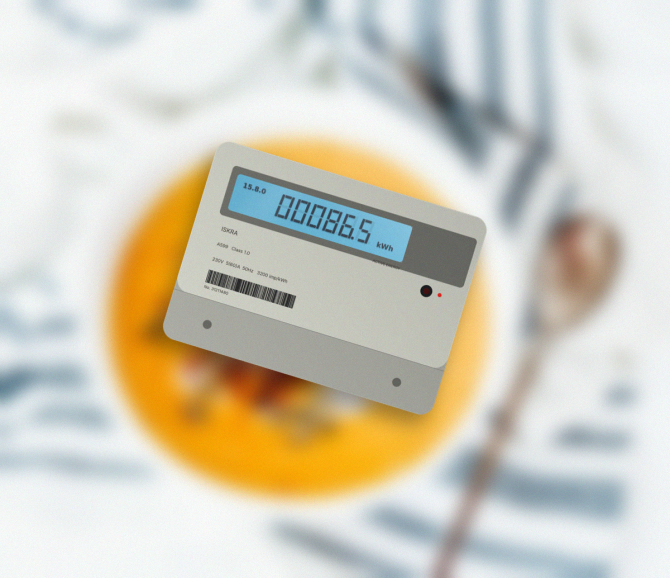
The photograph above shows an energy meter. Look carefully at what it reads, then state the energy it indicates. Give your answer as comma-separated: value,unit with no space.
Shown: 86.5,kWh
